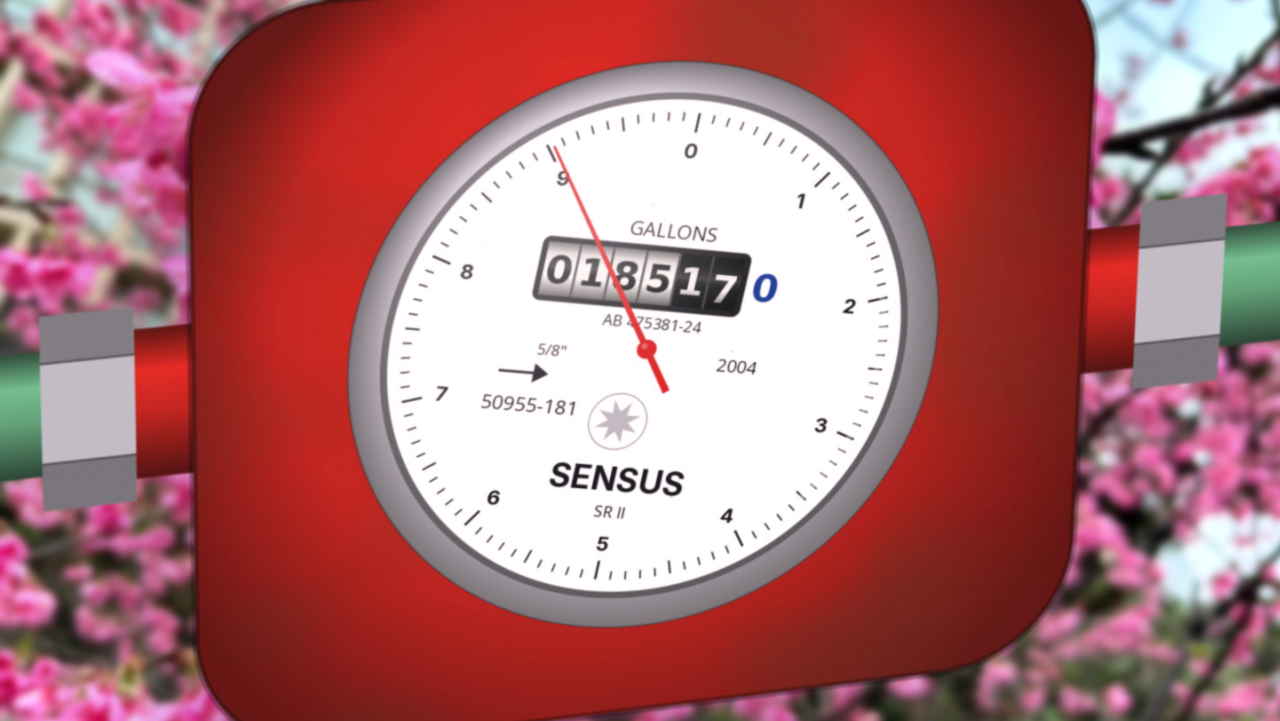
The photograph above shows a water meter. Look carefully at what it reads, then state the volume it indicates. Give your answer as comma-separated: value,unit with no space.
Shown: 185169.0,gal
